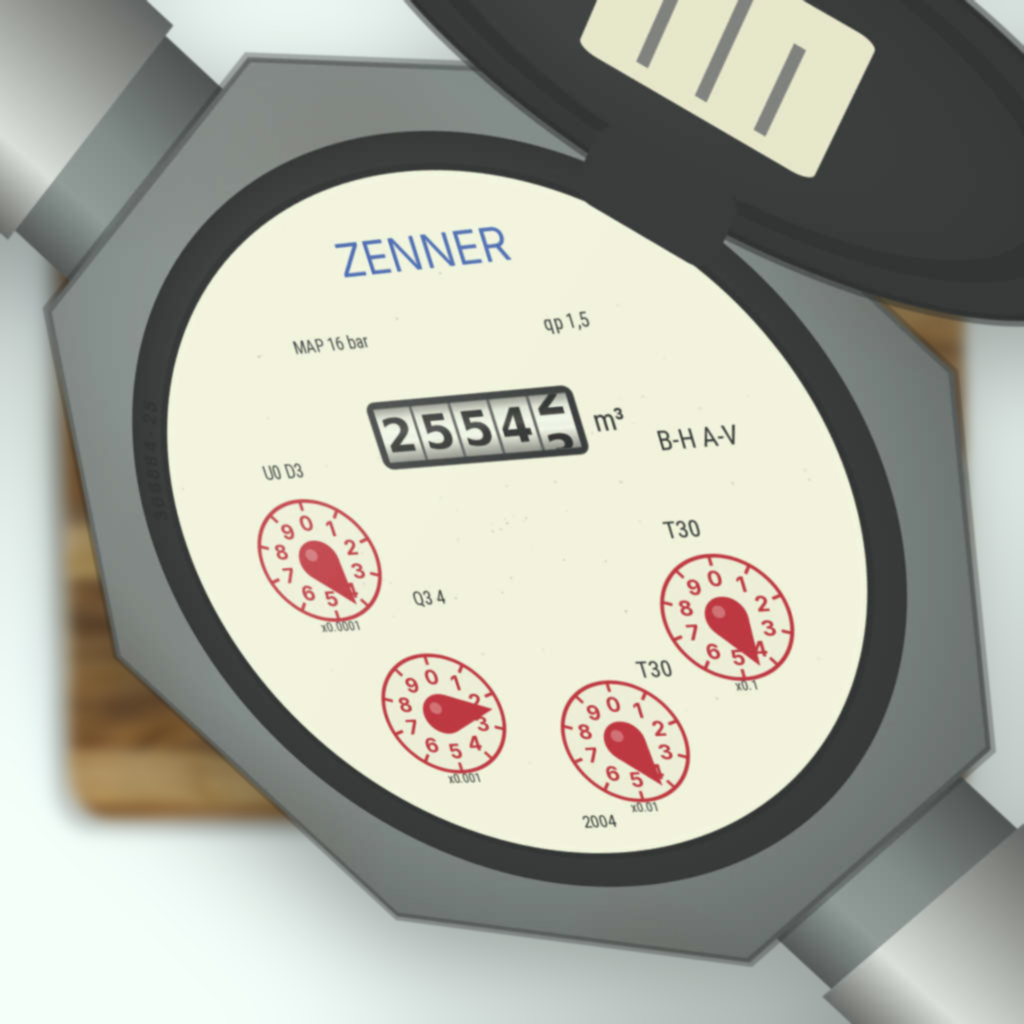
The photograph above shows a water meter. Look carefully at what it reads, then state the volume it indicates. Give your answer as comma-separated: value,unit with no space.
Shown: 25542.4424,m³
